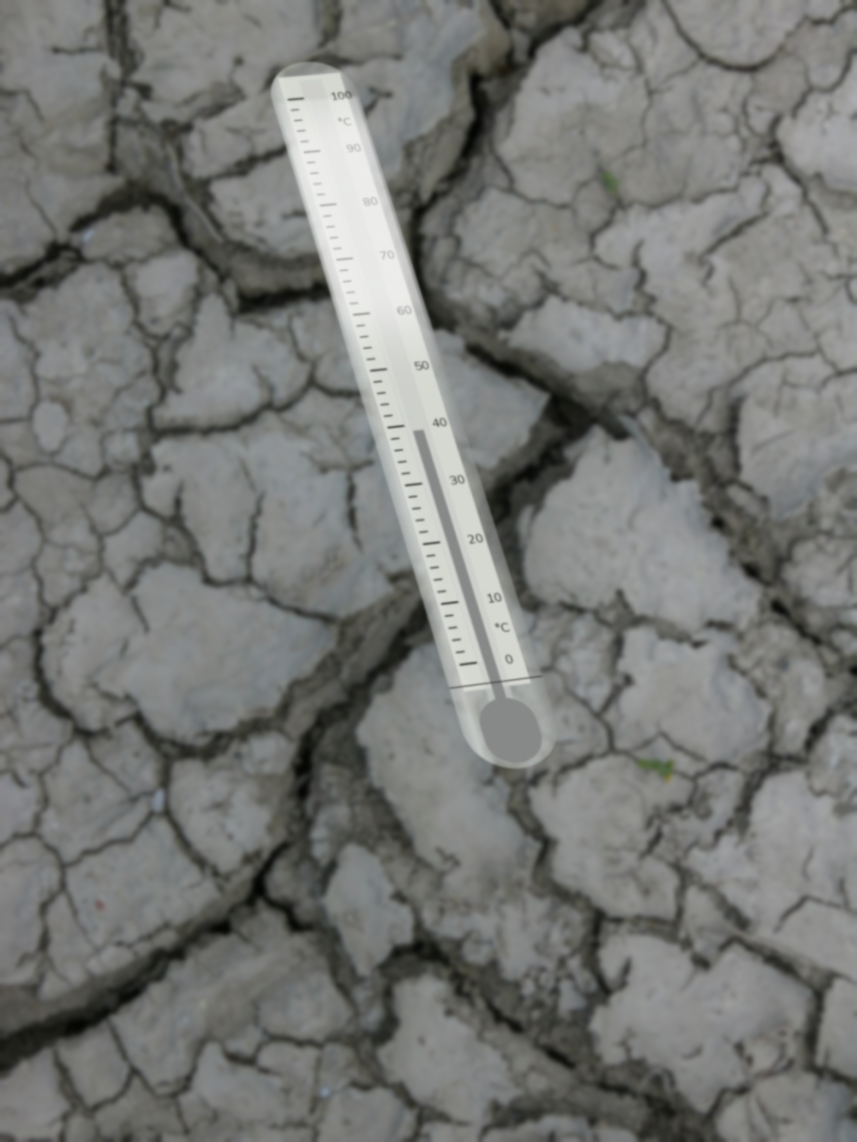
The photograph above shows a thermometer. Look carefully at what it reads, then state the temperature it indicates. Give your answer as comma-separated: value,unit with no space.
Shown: 39,°C
